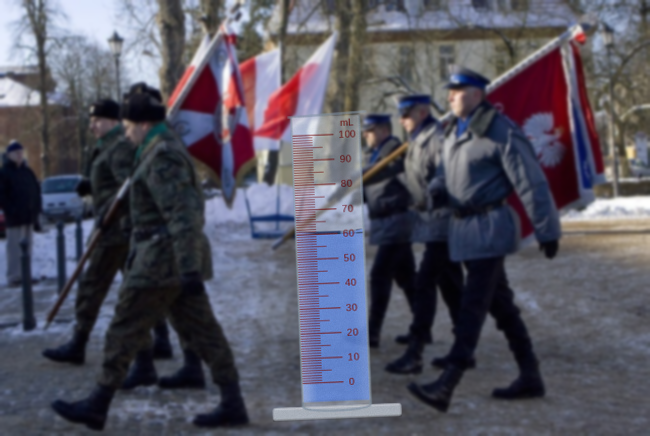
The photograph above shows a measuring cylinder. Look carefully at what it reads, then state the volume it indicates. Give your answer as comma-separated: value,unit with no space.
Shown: 60,mL
